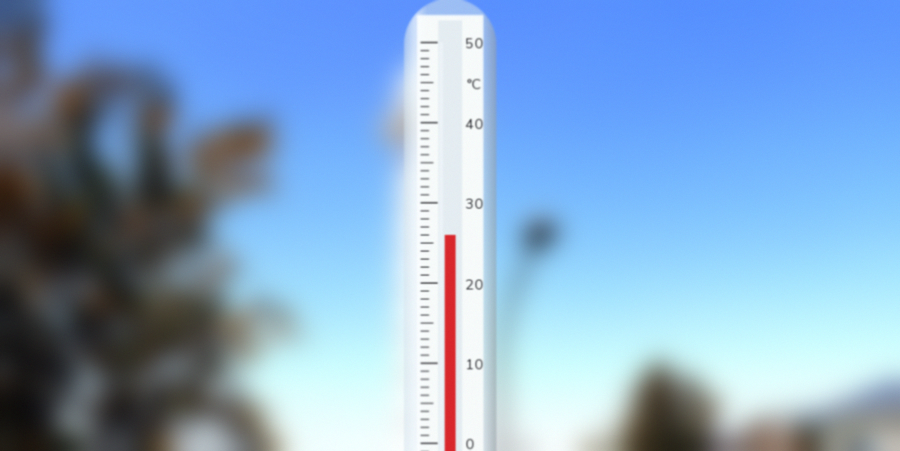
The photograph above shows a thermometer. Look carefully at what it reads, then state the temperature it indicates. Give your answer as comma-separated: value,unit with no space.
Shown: 26,°C
